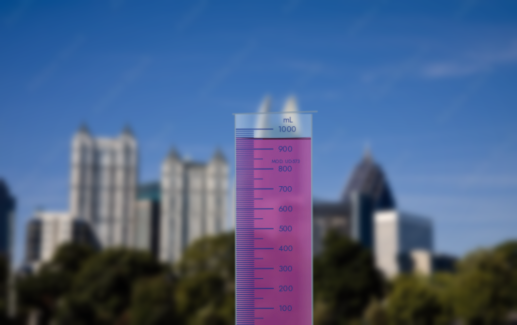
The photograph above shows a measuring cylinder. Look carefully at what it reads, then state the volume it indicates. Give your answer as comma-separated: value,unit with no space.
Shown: 950,mL
